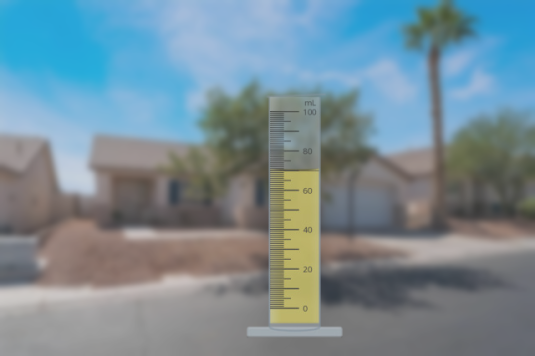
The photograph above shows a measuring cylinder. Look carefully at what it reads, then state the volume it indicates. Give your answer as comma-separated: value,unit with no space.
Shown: 70,mL
